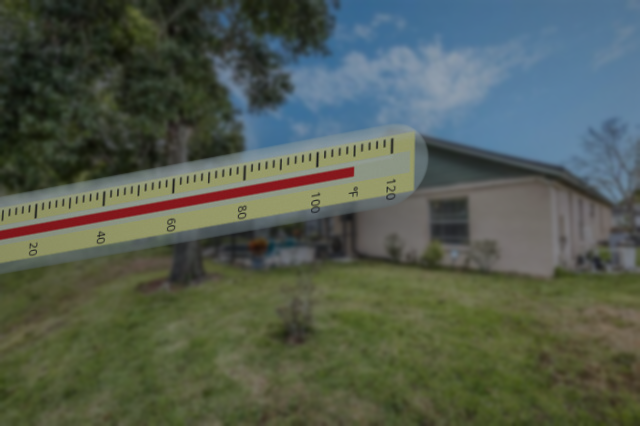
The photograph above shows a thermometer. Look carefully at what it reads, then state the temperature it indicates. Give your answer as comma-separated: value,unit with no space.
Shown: 110,°F
